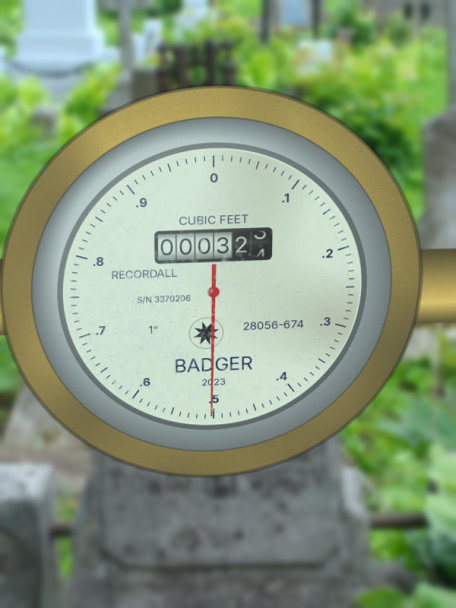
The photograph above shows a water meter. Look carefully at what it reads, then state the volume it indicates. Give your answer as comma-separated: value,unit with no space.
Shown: 323.50,ft³
